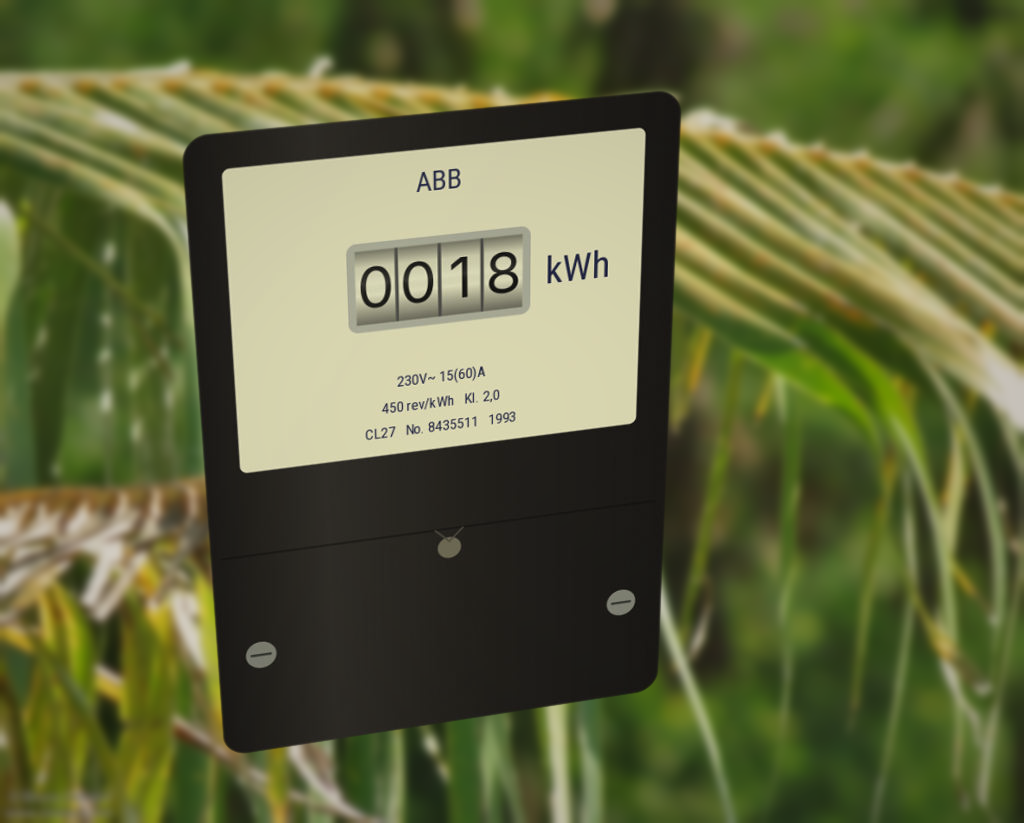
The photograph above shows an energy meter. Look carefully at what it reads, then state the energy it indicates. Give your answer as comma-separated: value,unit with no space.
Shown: 18,kWh
